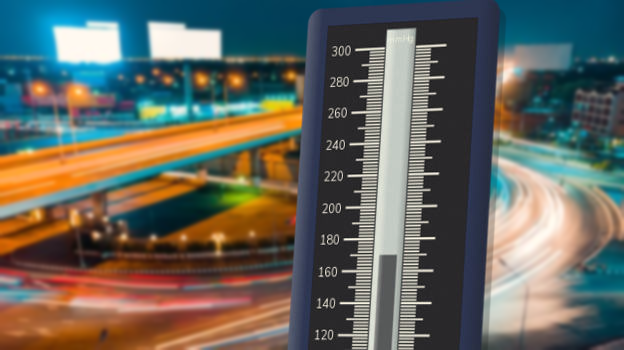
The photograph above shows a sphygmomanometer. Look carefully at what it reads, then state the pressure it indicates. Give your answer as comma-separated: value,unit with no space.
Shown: 170,mmHg
